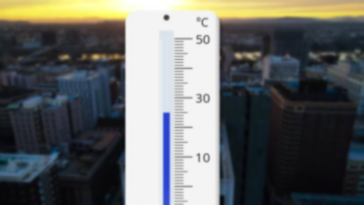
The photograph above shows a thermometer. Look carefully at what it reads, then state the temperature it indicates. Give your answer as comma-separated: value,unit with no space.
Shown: 25,°C
